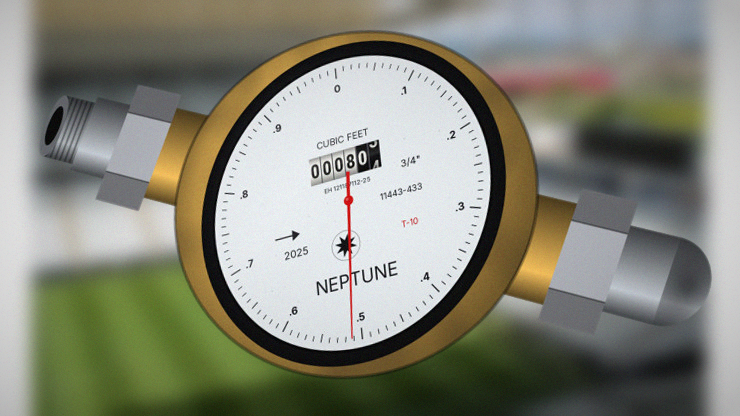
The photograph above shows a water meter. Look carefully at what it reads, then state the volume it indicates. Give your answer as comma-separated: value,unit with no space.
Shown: 803.51,ft³
